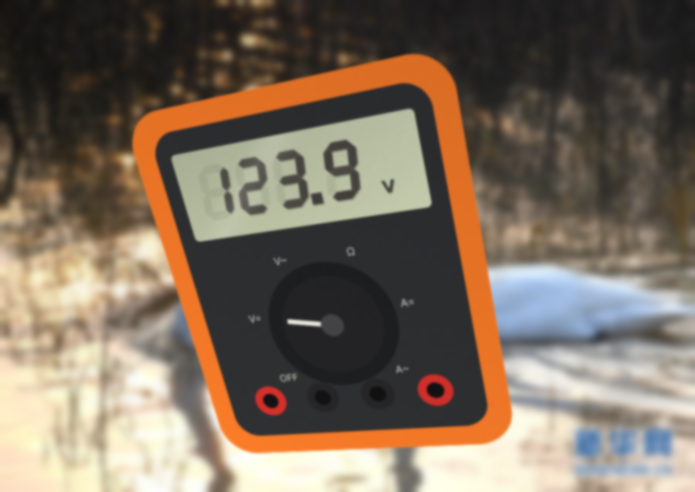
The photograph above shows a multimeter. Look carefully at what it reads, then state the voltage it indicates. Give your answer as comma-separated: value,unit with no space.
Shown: 123.9,V
